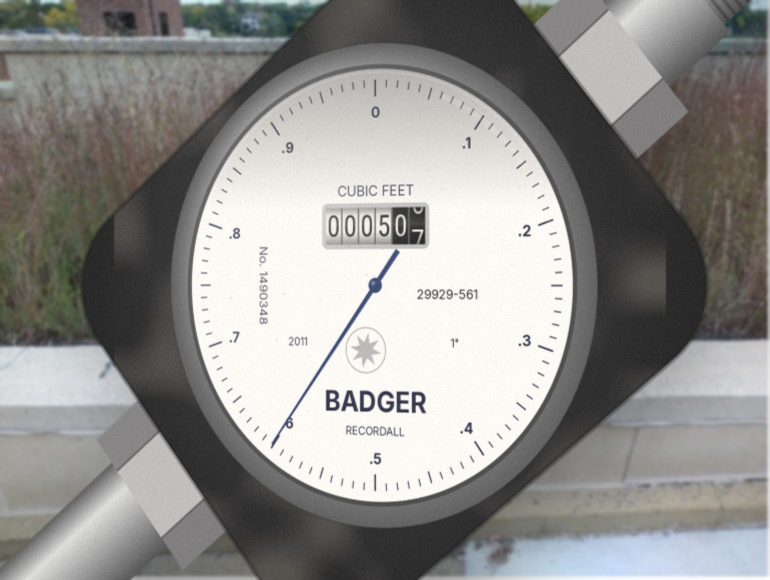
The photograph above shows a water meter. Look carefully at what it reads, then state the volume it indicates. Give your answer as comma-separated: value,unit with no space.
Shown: 506.60,ft³
